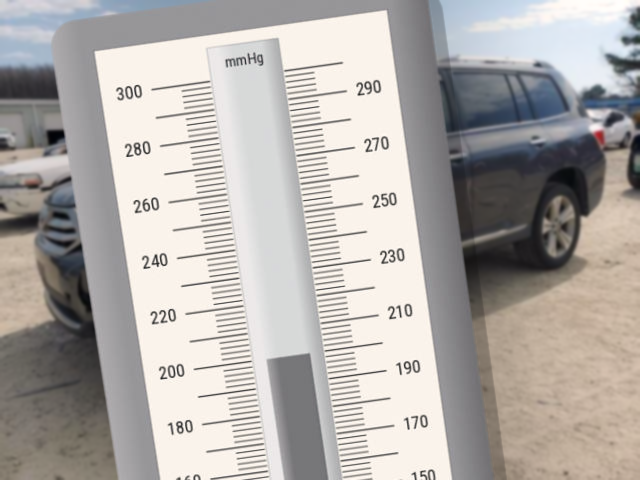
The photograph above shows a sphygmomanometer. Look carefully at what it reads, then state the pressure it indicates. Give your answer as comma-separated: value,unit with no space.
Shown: 200,mmHg
